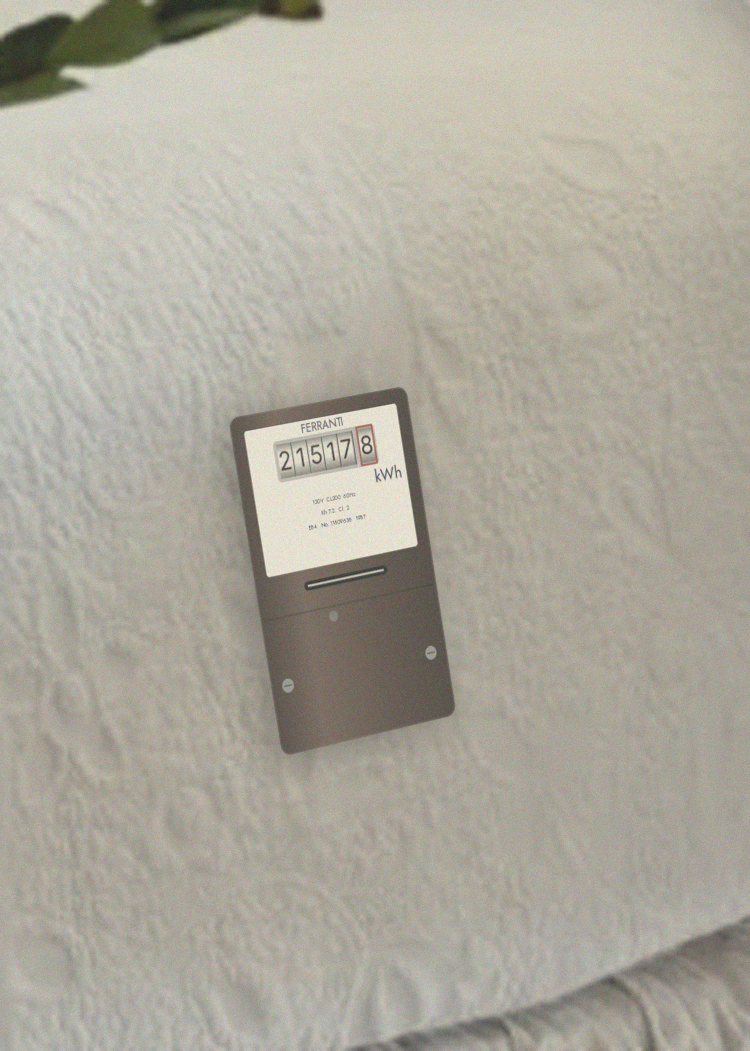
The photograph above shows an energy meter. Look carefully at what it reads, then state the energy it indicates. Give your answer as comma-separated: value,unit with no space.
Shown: 21517.8,kWh
